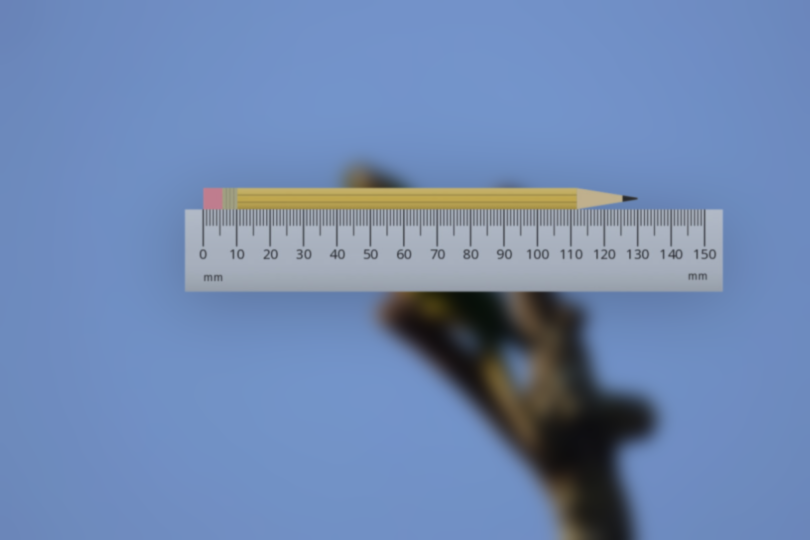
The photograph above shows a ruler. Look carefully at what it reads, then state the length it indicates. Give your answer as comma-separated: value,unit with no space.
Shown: 130,mm
